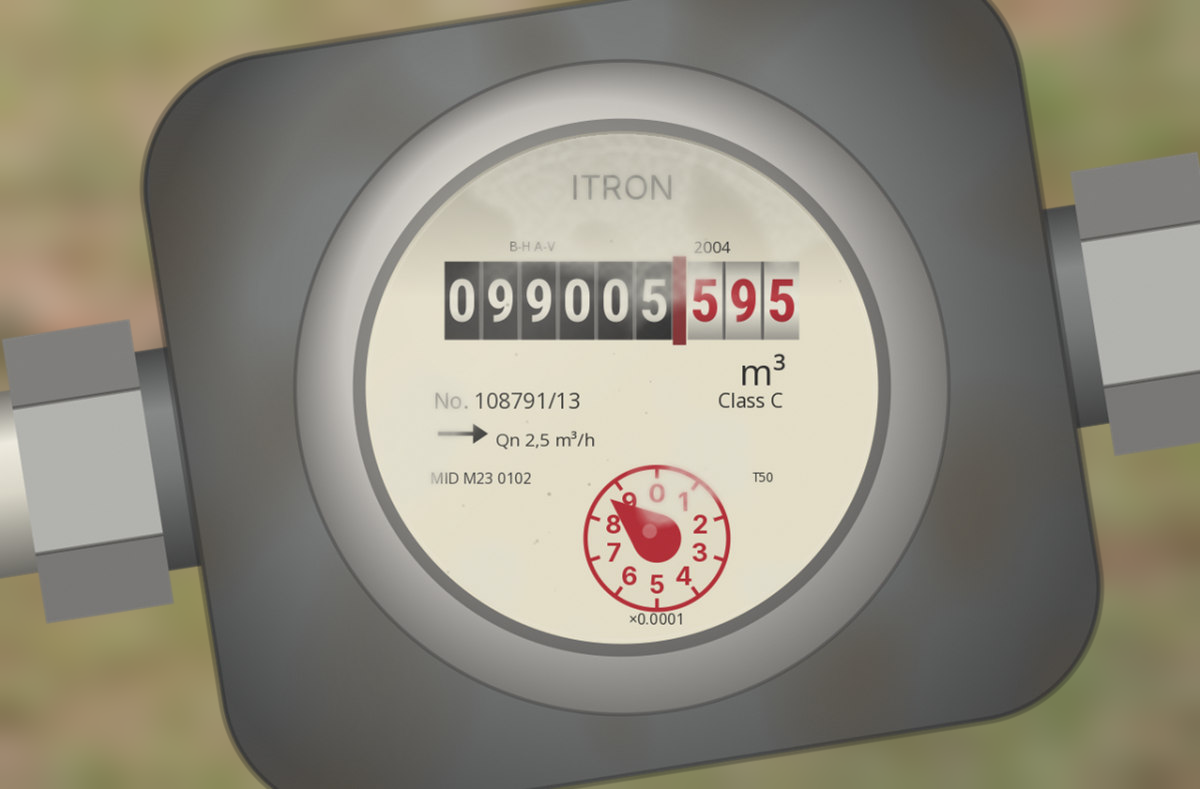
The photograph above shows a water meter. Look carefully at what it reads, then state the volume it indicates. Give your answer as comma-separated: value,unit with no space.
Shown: 99005.5958,m³
